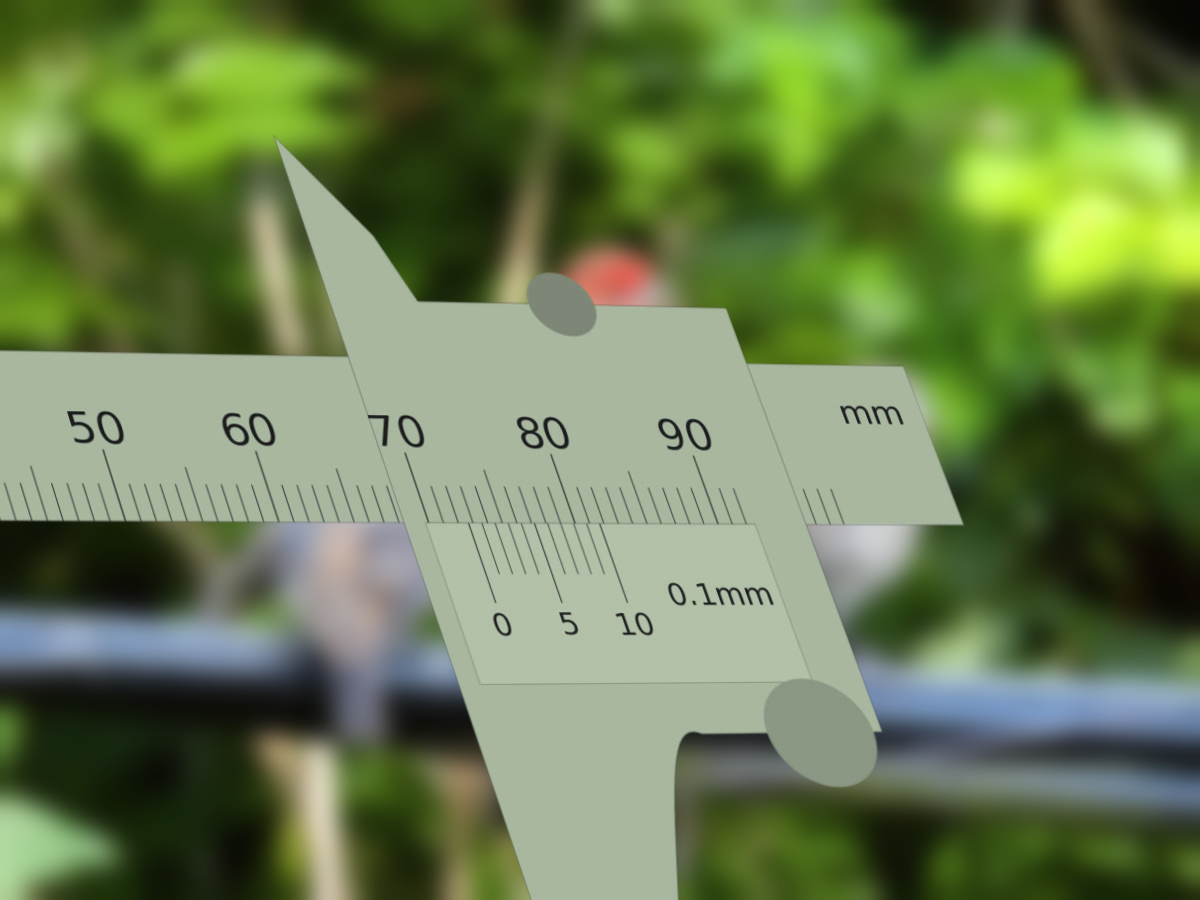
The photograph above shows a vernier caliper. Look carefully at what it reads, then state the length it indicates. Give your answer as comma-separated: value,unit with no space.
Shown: 72.7,mm
